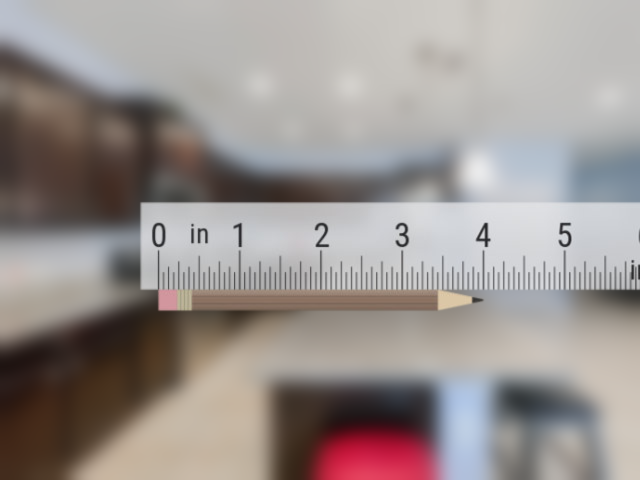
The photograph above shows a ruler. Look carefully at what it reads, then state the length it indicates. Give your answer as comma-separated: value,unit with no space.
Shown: 4,in
